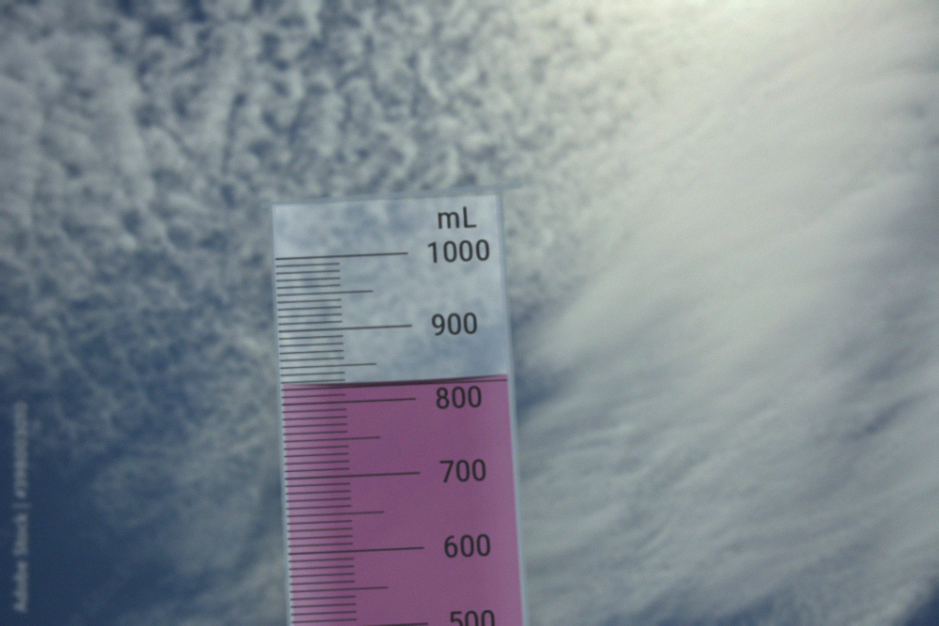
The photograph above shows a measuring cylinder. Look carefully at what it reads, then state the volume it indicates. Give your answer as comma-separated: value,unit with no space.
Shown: 820,mL
